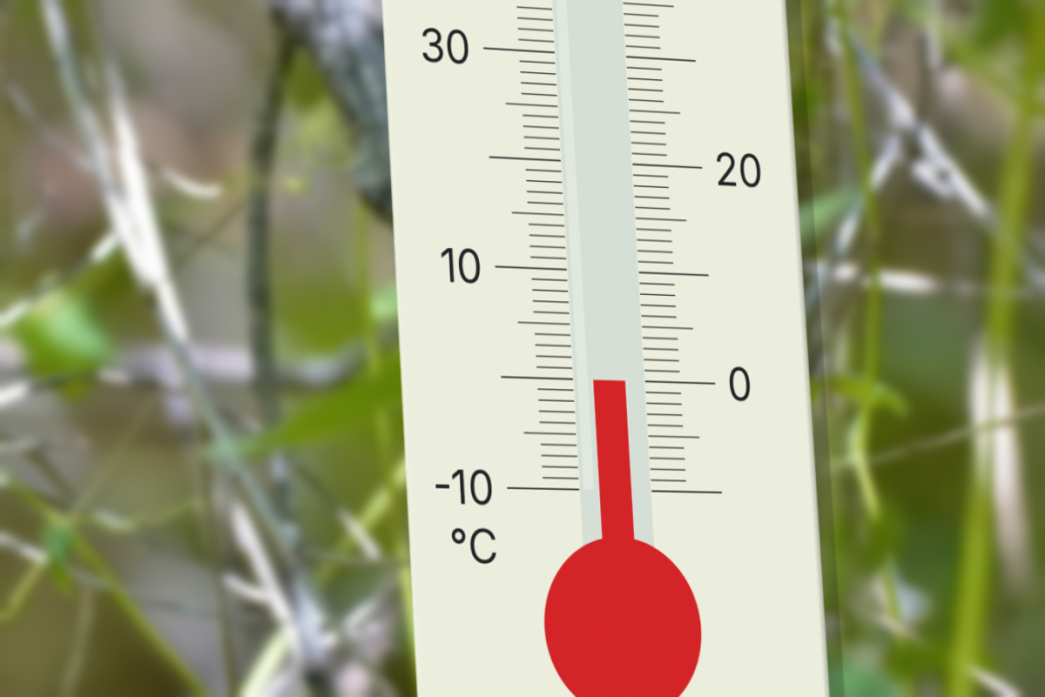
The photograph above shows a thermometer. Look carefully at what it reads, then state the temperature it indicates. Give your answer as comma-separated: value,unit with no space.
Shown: 0,°C
